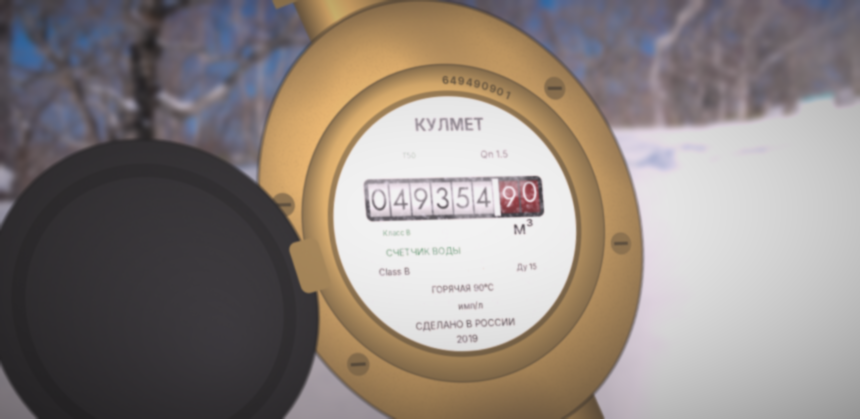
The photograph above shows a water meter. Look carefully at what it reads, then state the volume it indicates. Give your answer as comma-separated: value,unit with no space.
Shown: 49354.90,m³
